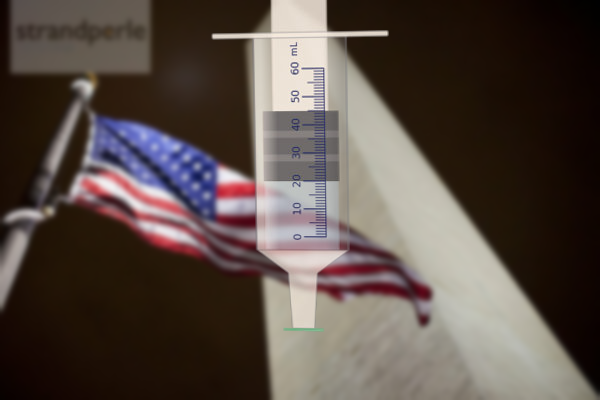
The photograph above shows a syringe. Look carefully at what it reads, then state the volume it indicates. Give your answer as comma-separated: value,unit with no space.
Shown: 20,mL
